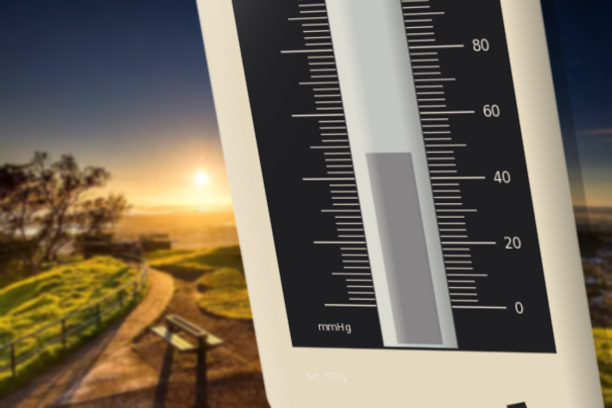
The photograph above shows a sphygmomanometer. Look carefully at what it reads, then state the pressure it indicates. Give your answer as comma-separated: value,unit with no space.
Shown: 48,mmHg
